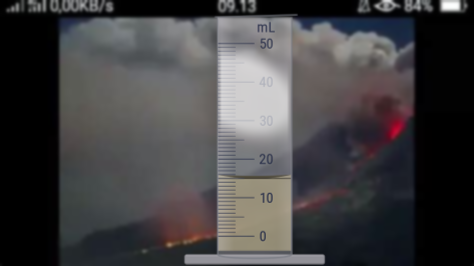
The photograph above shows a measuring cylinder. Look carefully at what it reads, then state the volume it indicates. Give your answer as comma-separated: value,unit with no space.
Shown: 15,mL
